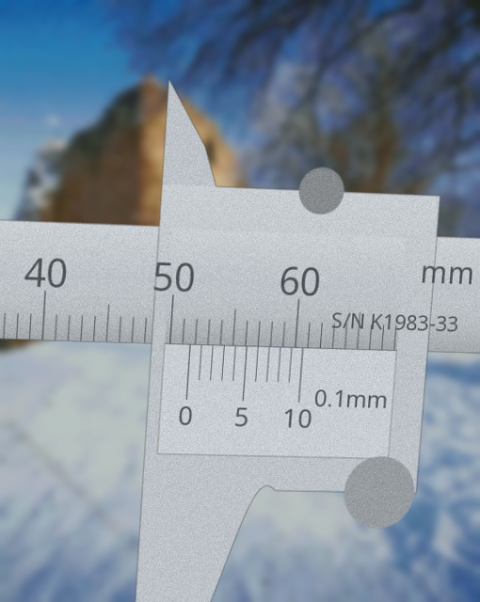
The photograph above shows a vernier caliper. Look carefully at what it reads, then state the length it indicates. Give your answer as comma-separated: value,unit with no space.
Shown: 51.6,mm
